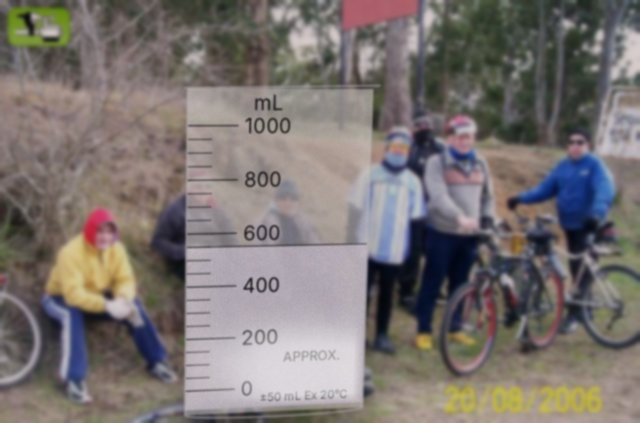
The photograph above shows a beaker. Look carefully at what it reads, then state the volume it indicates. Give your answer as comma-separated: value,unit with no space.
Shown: 550,mL
